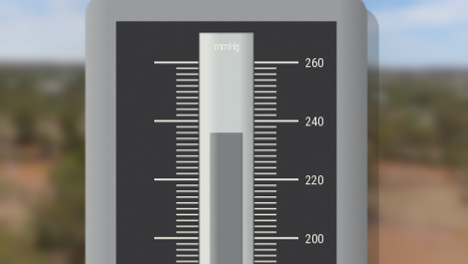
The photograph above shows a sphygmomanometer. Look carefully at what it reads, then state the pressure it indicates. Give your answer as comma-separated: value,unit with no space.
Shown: 236,mmHg
